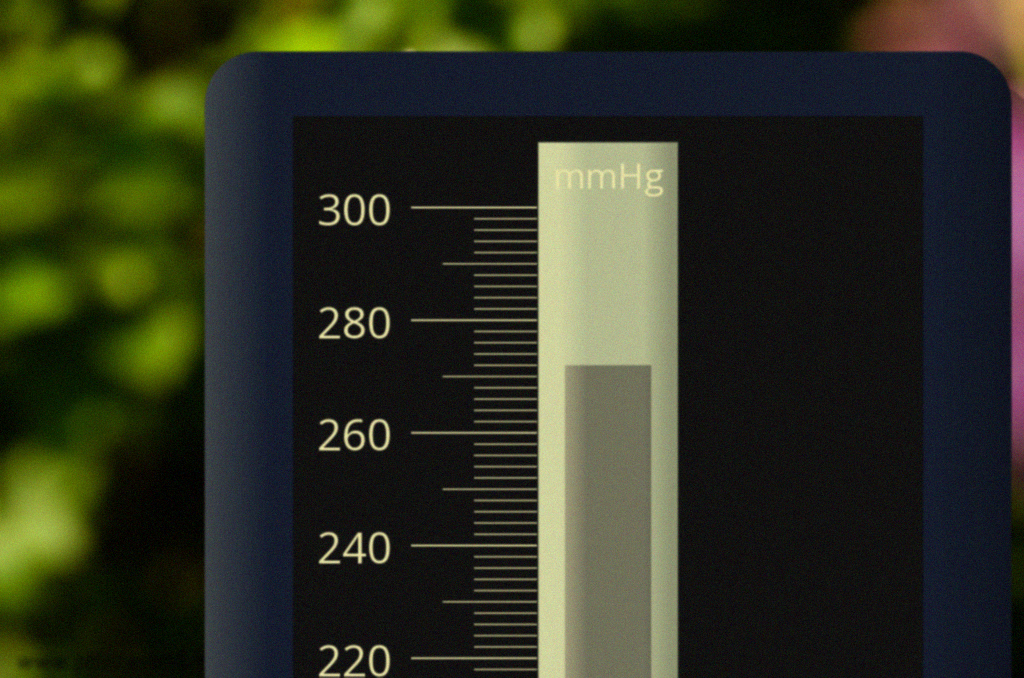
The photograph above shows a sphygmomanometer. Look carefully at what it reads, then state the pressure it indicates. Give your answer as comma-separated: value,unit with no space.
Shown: 272,mmHg
